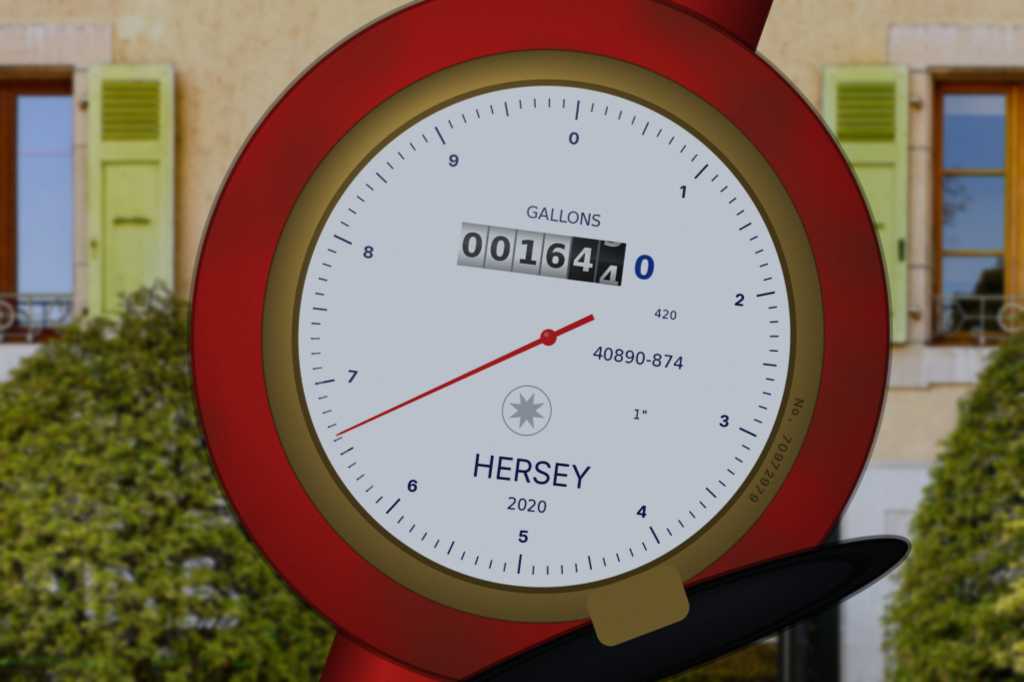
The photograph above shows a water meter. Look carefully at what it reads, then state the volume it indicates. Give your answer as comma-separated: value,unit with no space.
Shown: 16436.6,gal
